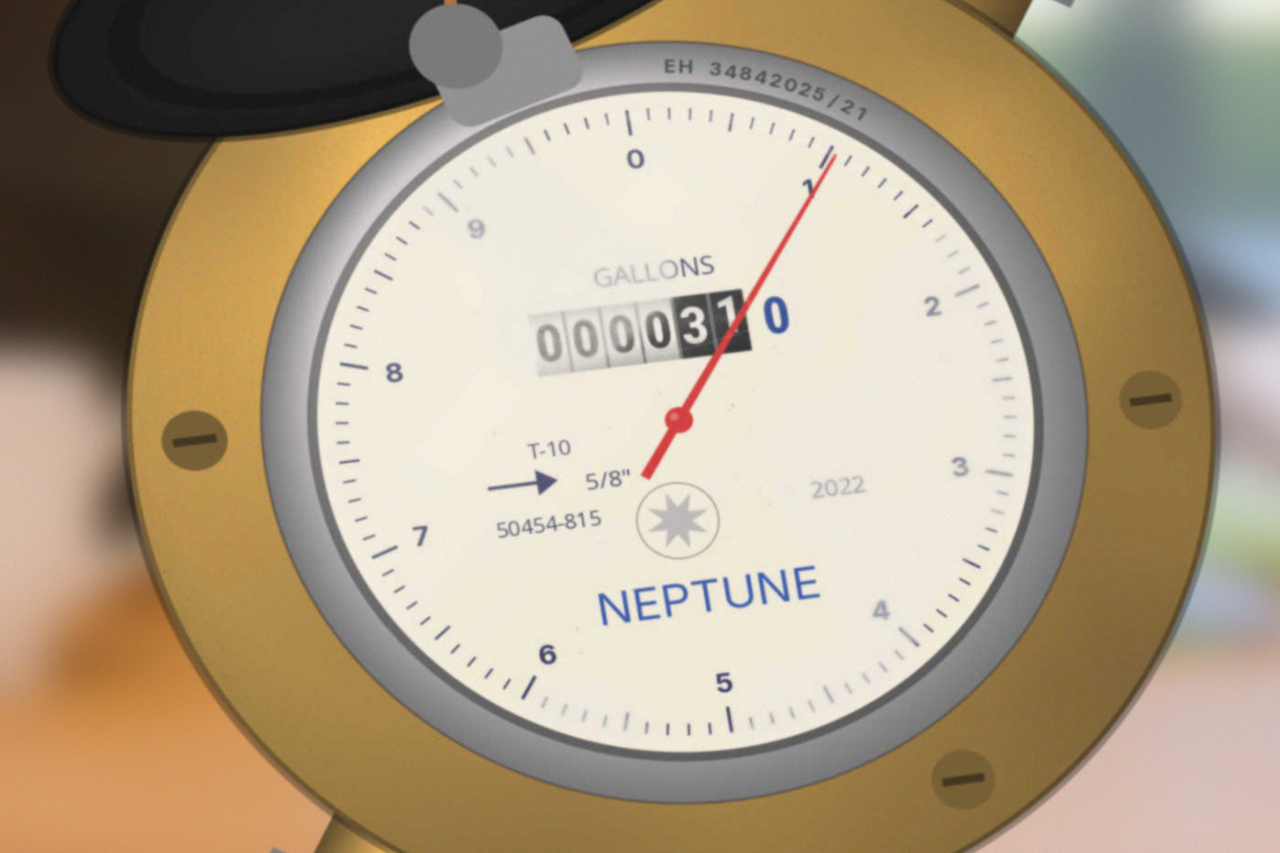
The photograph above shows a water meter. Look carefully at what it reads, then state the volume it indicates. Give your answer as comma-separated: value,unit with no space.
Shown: 311.0,gal
